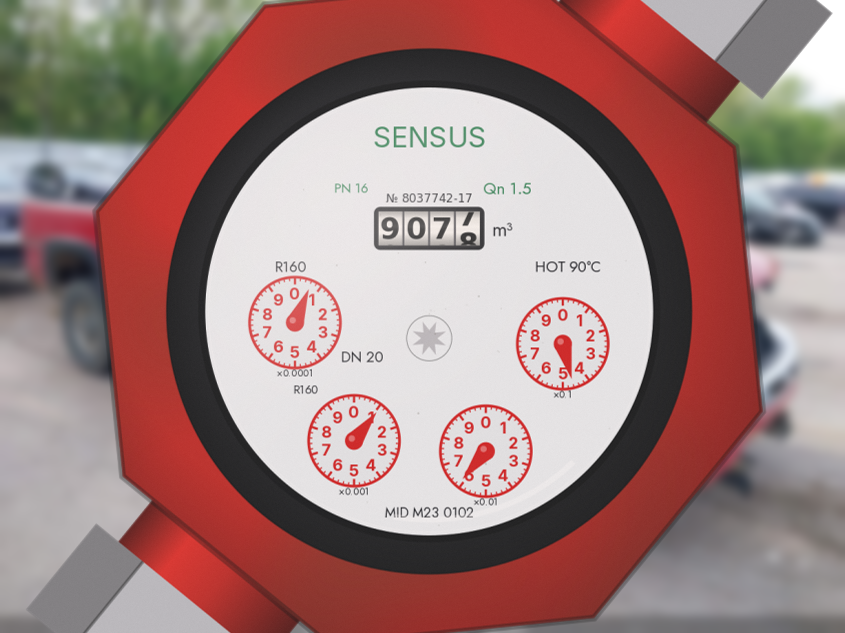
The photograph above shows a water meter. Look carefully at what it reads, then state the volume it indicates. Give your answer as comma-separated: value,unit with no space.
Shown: 9077.4610,m³
